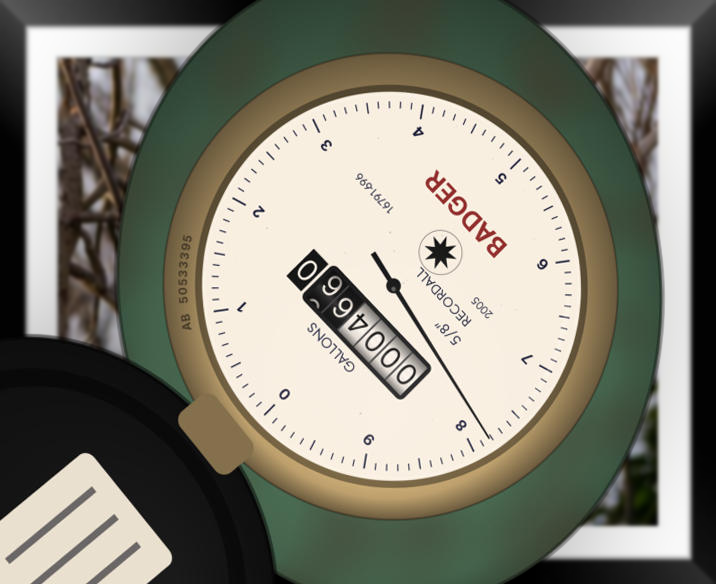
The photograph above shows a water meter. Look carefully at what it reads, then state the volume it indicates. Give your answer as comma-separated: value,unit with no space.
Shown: 4657.8,gal
